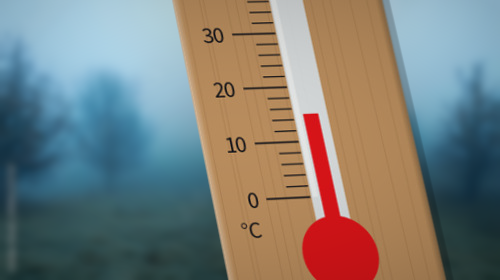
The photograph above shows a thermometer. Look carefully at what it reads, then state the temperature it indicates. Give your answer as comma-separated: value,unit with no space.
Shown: 15,°C
